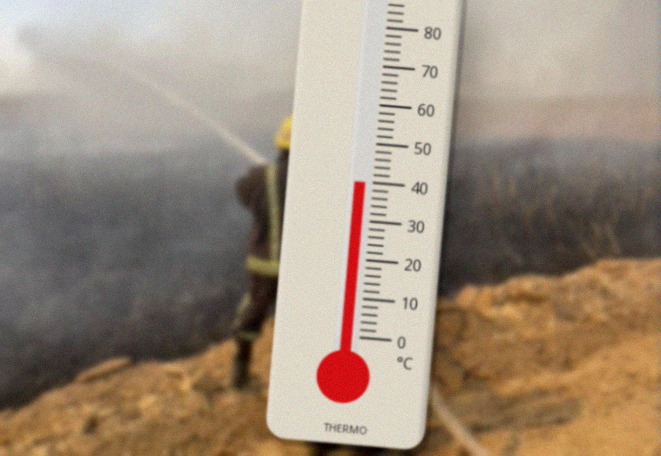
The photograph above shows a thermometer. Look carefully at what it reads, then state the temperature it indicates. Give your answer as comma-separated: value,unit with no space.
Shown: 40,°C
